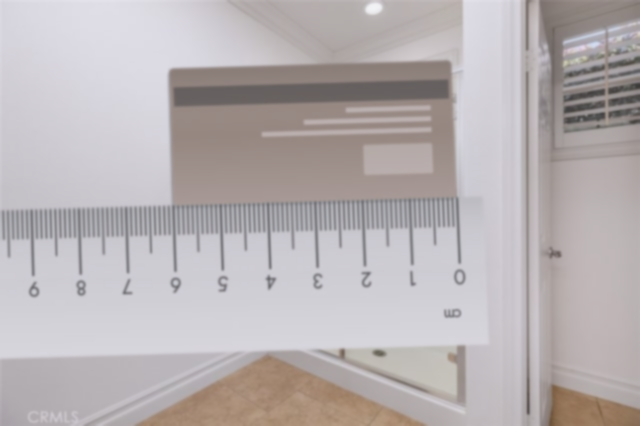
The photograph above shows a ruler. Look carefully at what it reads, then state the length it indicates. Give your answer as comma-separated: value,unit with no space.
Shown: 6,cm
